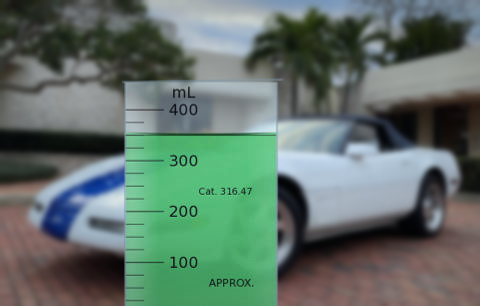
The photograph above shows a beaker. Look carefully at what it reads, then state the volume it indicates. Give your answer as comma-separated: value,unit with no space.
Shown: 350,mL
